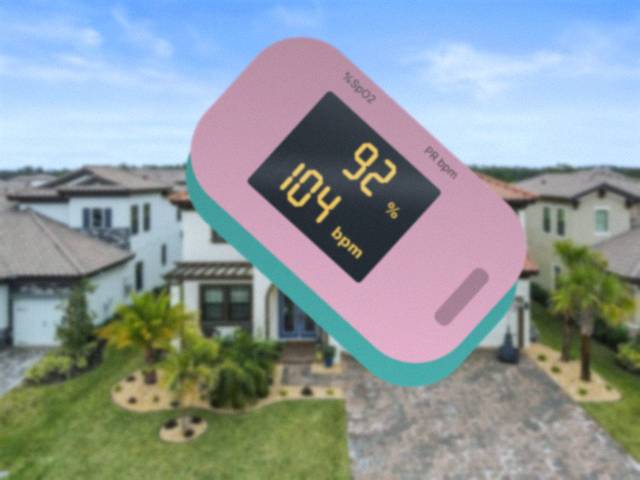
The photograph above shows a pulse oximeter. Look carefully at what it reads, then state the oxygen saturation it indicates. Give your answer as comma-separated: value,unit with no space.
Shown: 92,%
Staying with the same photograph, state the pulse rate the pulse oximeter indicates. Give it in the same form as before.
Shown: 104,bpm
